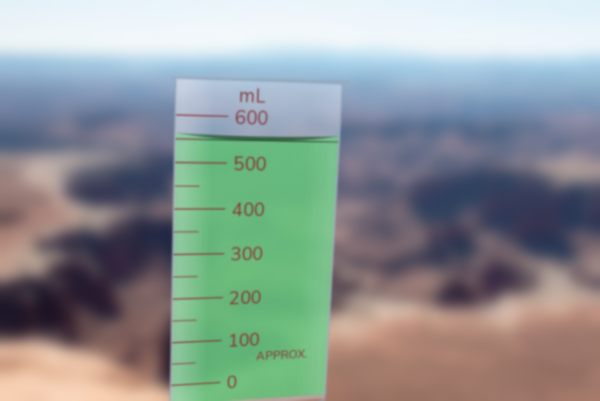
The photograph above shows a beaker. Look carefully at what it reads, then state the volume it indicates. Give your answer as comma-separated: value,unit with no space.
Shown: 550,mL
